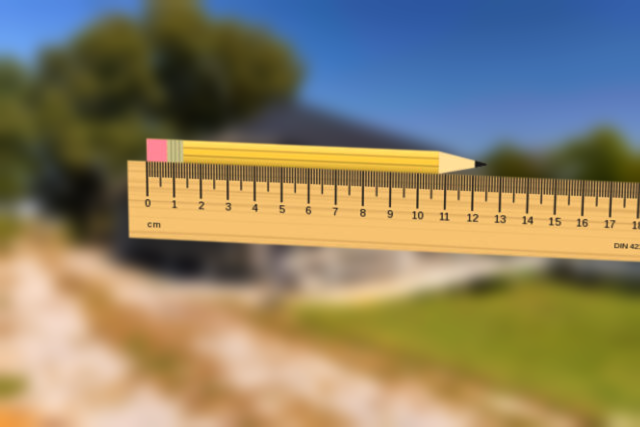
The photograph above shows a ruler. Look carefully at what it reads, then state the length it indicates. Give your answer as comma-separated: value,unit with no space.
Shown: 12.5,cm
